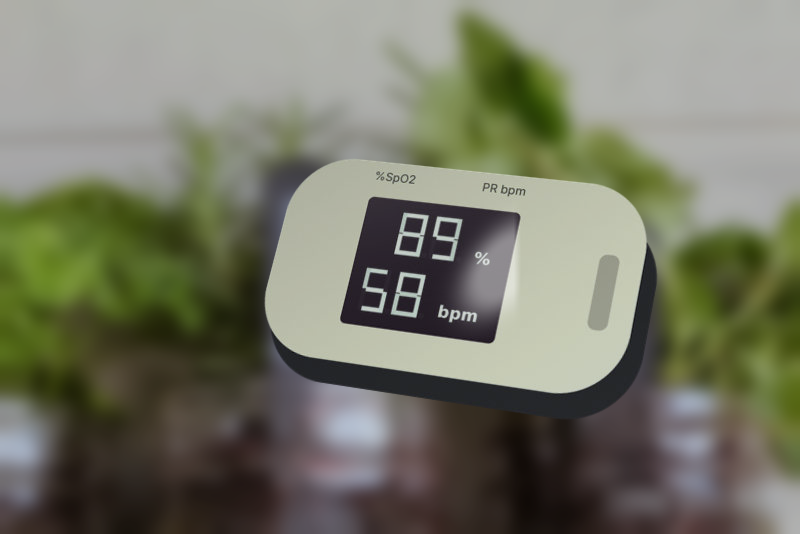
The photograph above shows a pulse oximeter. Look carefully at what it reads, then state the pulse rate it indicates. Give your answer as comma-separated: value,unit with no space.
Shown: 58,bpm
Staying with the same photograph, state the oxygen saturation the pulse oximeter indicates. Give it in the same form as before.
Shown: 89,%
